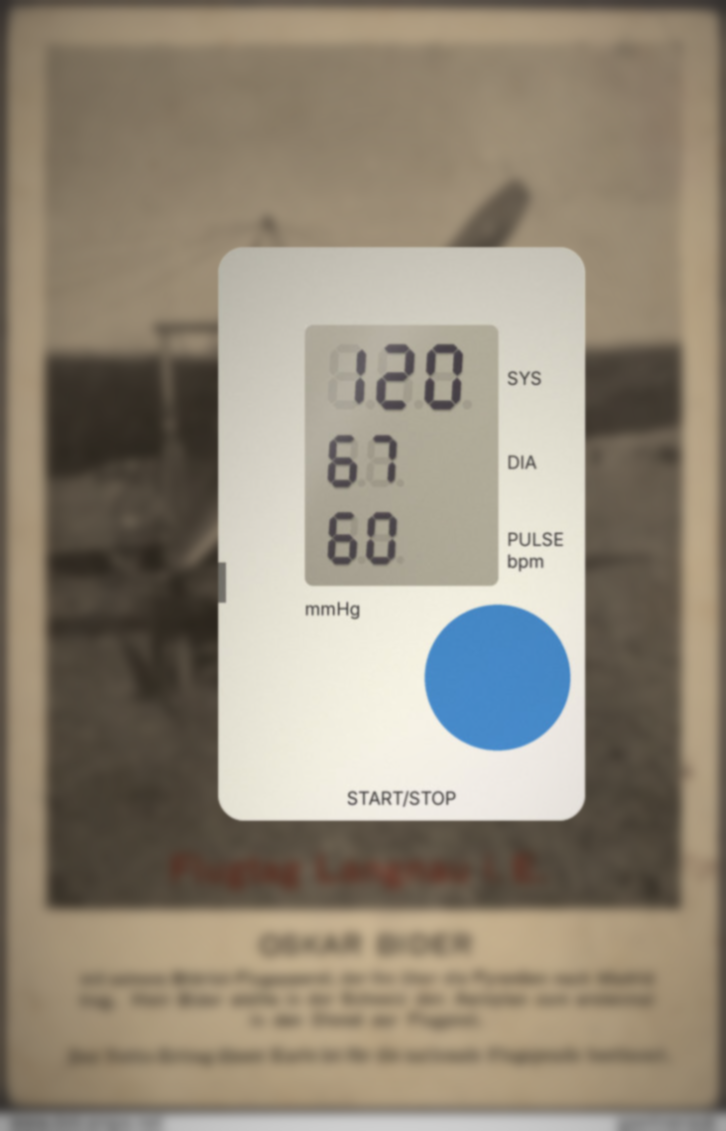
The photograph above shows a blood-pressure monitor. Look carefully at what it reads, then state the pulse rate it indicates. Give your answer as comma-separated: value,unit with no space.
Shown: 60,bpm
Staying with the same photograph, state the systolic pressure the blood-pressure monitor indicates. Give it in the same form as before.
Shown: 120,mmHg
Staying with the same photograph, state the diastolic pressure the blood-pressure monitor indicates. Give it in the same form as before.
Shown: 67,mmHg
